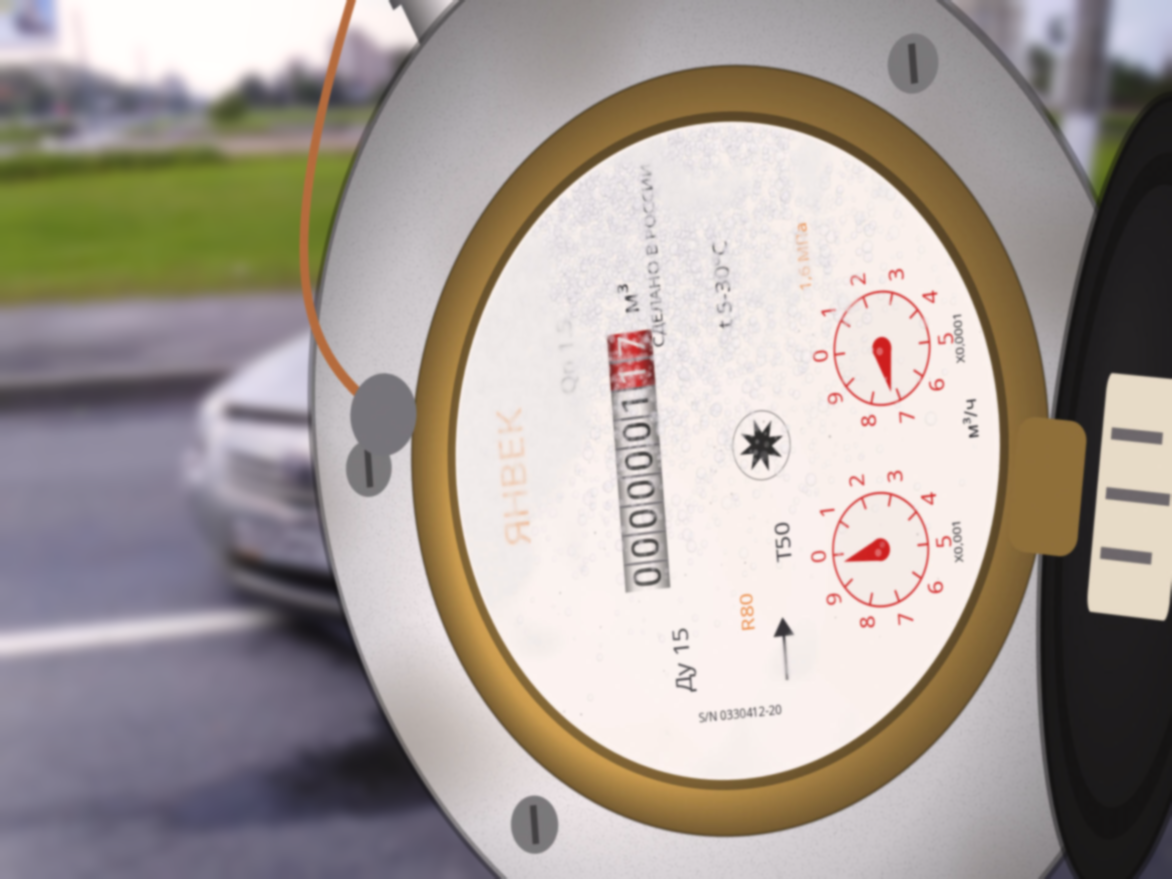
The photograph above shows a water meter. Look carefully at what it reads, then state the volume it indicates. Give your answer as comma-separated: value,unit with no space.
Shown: 1.1697,m³
